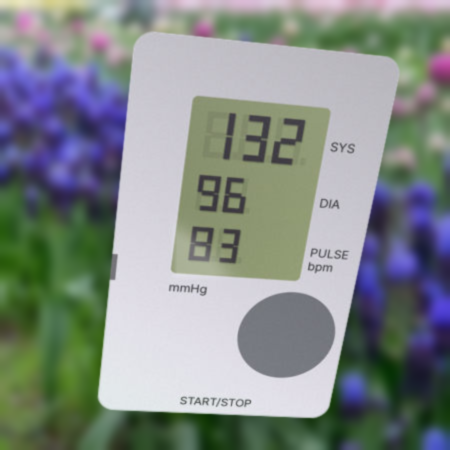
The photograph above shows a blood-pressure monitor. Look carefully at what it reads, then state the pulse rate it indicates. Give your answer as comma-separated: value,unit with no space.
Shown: 83,bpm
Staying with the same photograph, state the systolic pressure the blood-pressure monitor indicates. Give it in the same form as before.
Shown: 132,mmHg
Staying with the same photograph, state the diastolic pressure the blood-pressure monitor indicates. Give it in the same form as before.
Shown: 96,mmHg
